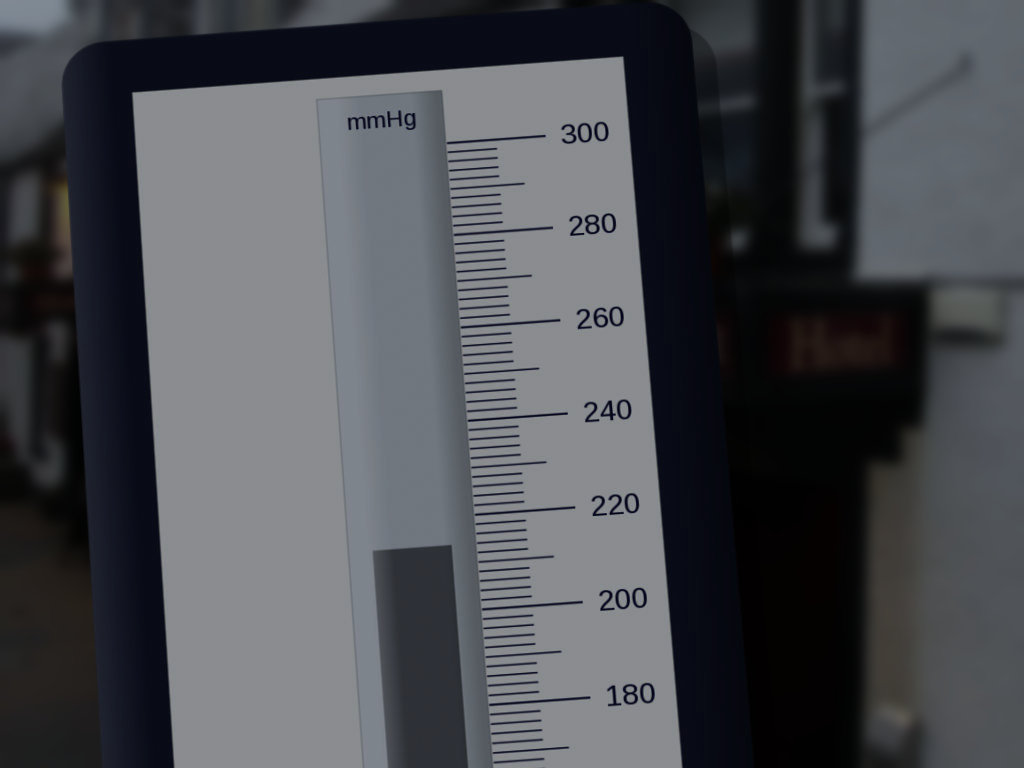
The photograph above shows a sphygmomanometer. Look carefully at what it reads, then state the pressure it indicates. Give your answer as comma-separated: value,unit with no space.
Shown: 214,mmHg
